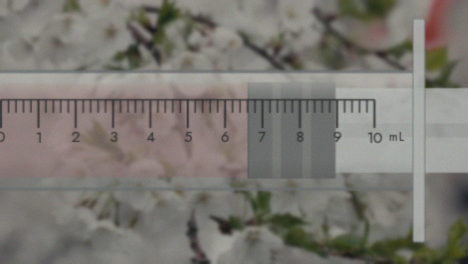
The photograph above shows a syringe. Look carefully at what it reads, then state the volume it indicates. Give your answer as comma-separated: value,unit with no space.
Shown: 6.6,mL
